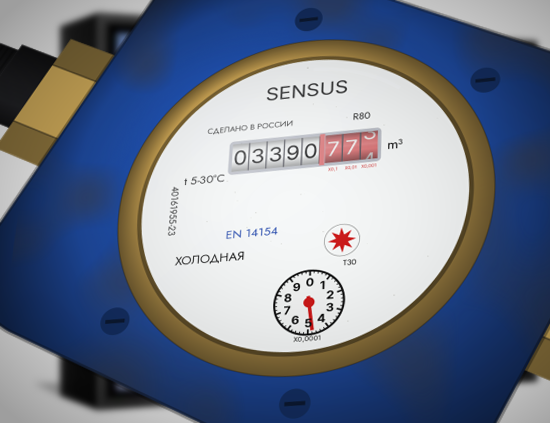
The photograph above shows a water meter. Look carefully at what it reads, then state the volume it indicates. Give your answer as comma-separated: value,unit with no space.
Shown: 3390.7734,m³
